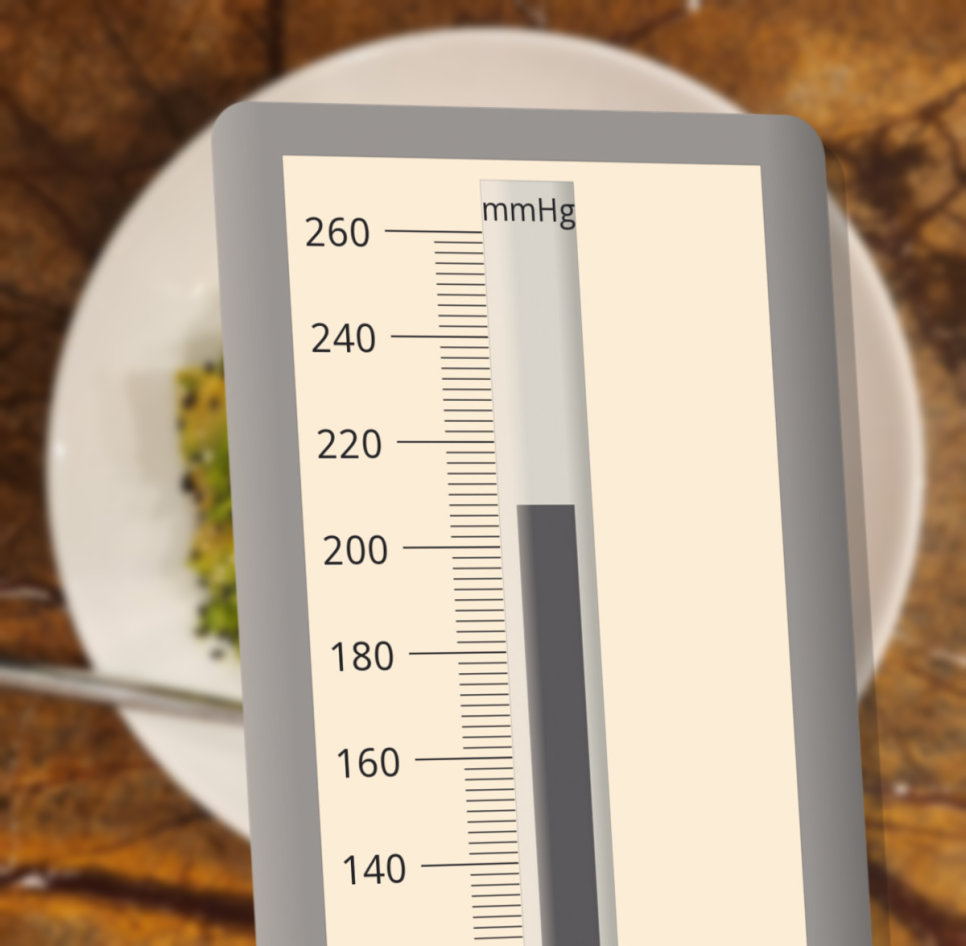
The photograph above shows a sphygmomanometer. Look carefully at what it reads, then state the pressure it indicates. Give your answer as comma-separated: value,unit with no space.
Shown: 208,mmHg
